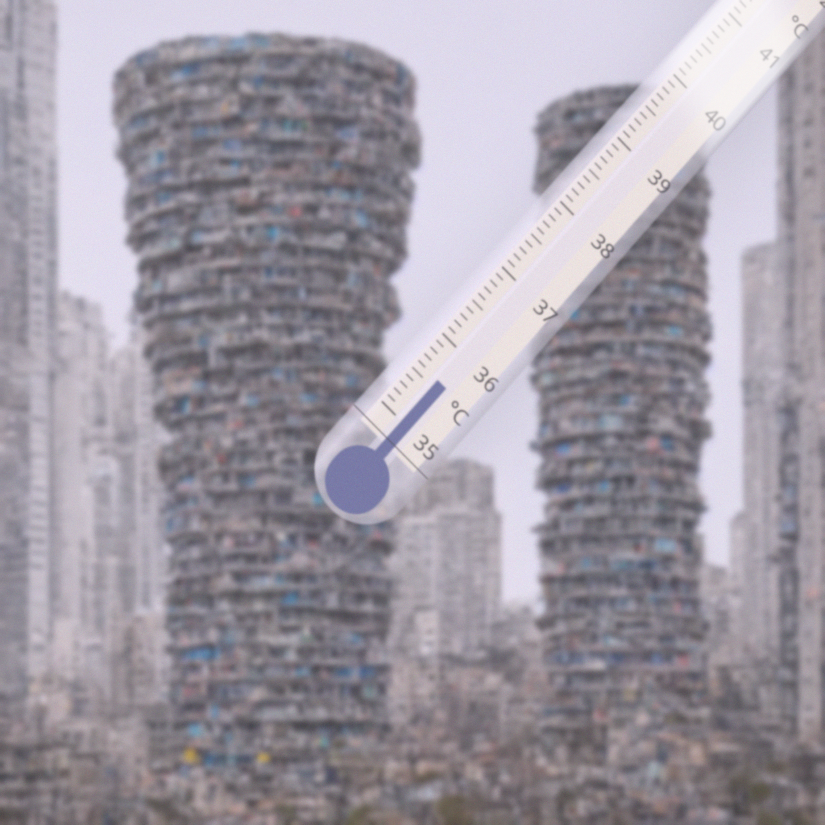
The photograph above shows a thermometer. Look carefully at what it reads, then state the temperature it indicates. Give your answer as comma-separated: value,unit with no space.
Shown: 35.6,°C
